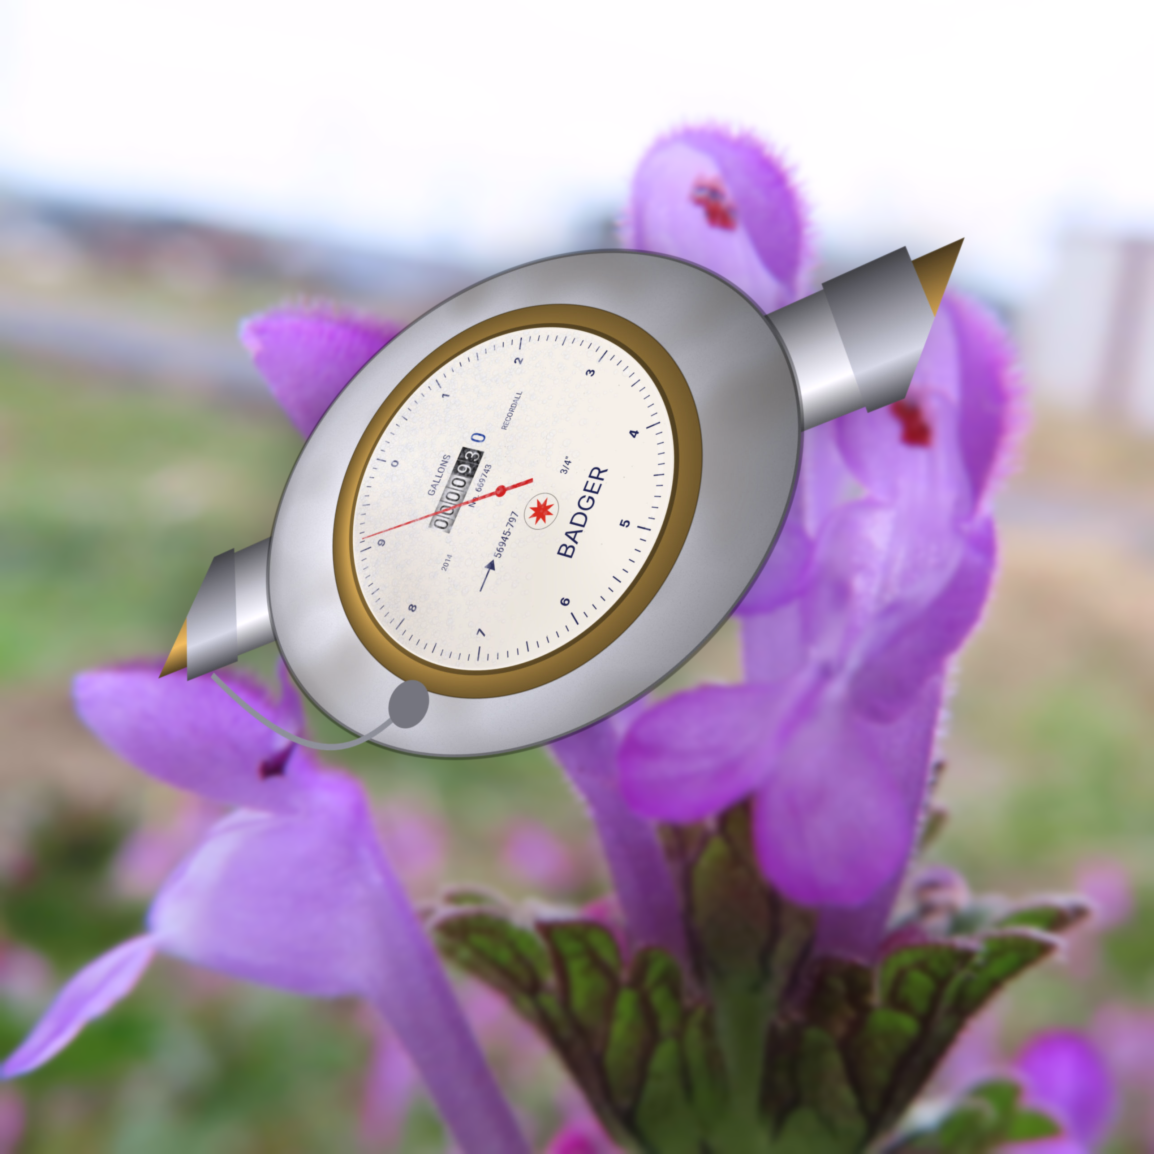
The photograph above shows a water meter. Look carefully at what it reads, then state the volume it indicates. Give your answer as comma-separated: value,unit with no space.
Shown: 929.1,gal
